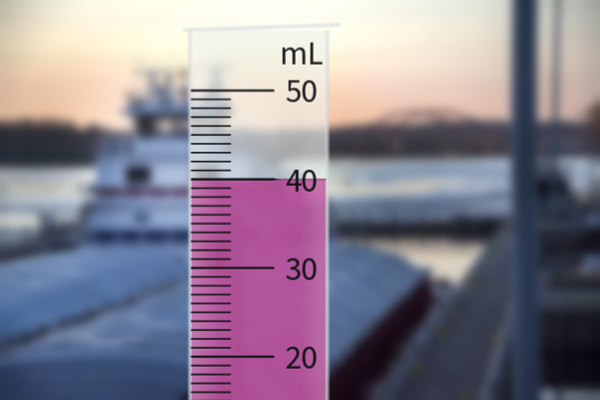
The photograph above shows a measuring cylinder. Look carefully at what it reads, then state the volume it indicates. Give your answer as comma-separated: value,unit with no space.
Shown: 40,mL
